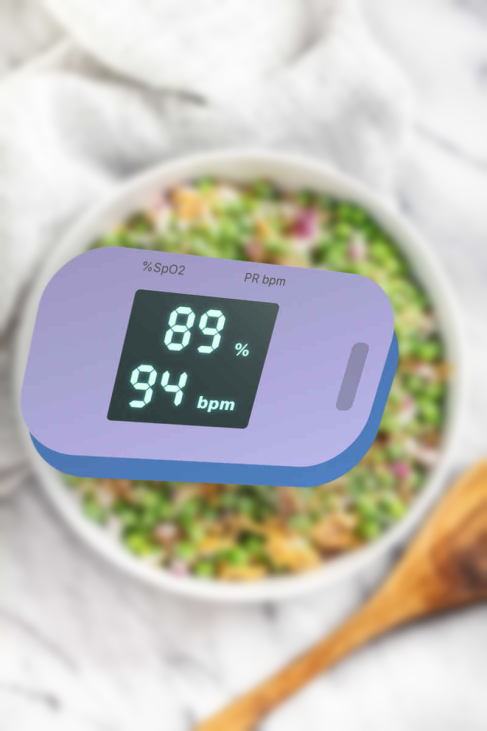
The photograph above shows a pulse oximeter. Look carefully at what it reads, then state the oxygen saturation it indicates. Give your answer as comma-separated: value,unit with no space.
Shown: 89,%
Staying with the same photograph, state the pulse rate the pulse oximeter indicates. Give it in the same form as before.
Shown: 94,bpm
